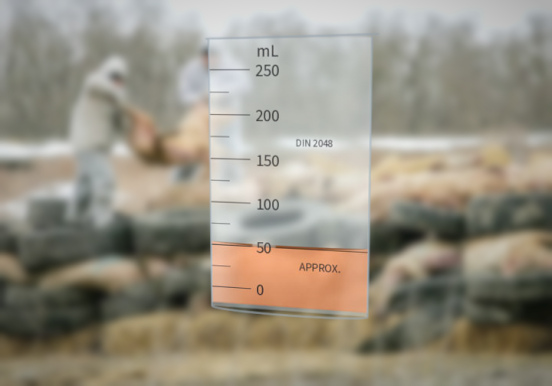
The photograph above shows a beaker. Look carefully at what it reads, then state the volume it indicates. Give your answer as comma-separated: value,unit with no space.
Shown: 50,mL
